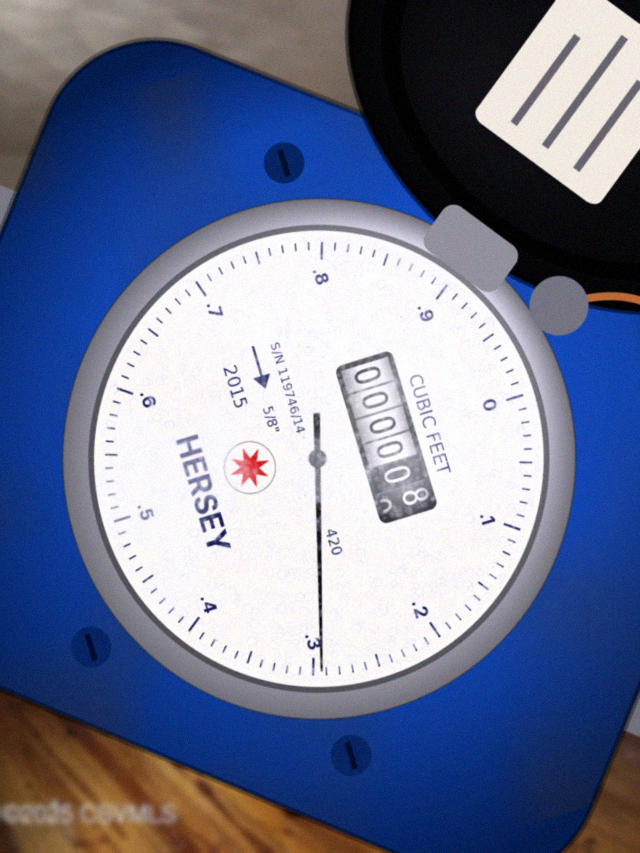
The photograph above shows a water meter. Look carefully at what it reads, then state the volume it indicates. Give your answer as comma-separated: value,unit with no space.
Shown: 8.29,ft³
